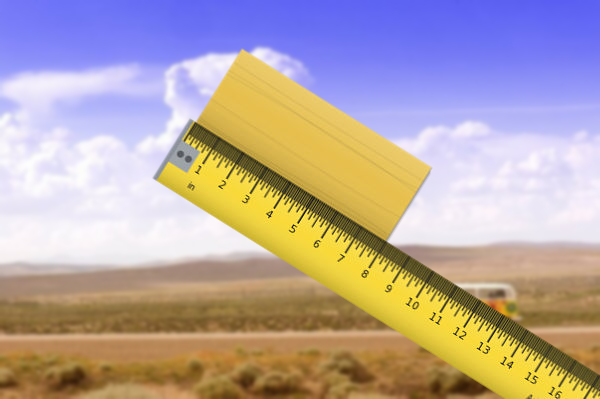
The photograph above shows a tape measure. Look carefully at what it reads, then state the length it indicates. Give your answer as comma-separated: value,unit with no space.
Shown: 8,in
